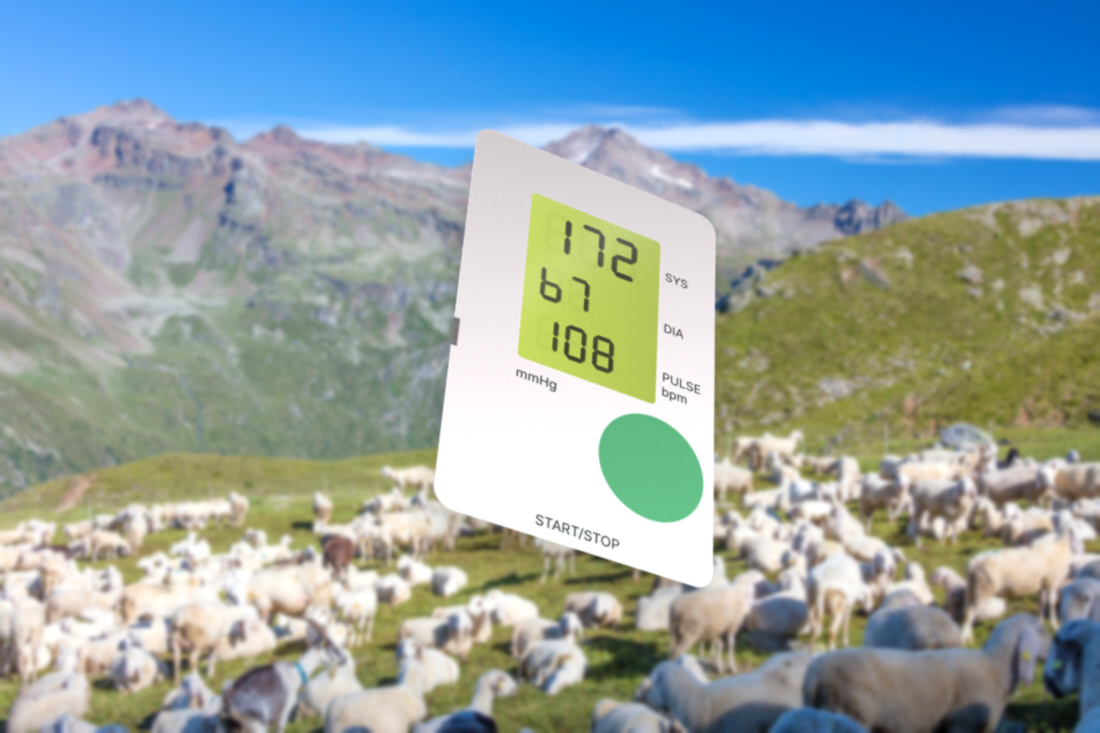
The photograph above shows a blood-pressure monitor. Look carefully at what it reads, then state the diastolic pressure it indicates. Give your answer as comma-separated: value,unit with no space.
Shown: 67,mmHg
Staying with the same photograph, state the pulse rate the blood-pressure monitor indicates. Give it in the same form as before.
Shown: 108,bpm
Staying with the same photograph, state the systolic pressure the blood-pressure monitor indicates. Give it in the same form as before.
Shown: 172,mmHg
